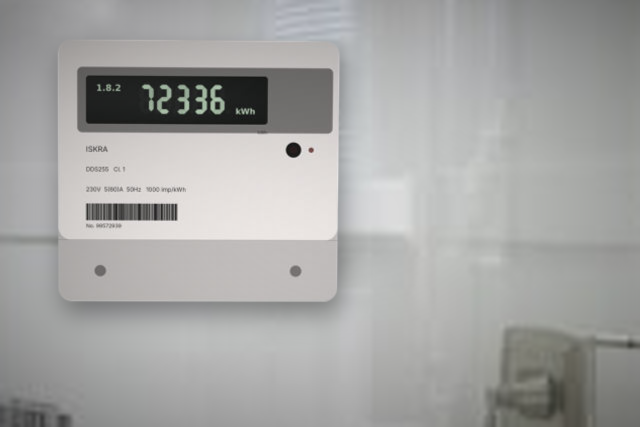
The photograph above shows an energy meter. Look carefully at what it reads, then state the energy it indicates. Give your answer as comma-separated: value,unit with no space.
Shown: 72336,kWh
